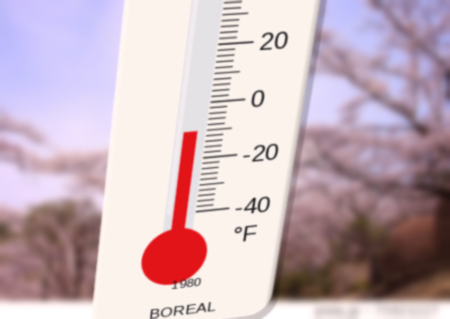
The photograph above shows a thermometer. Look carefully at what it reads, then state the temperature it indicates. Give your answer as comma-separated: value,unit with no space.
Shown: -10,°F
